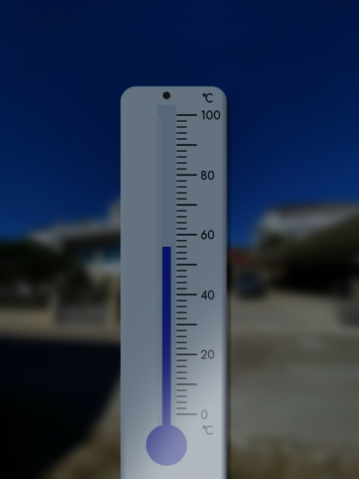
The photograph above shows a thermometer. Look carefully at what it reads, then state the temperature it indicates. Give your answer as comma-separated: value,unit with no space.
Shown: 56,°C
